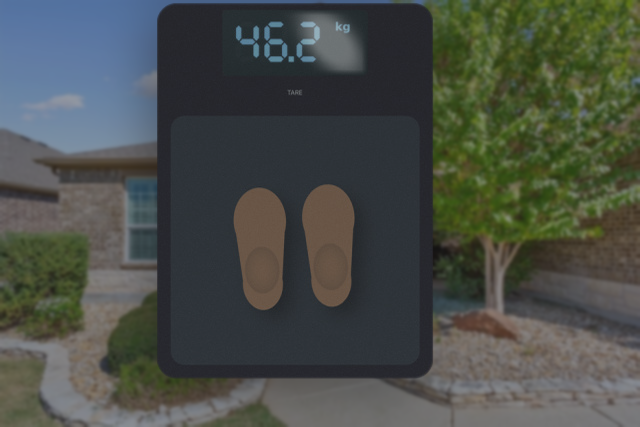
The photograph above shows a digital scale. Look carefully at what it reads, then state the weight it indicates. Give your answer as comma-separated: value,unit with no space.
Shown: 46.2,kg
